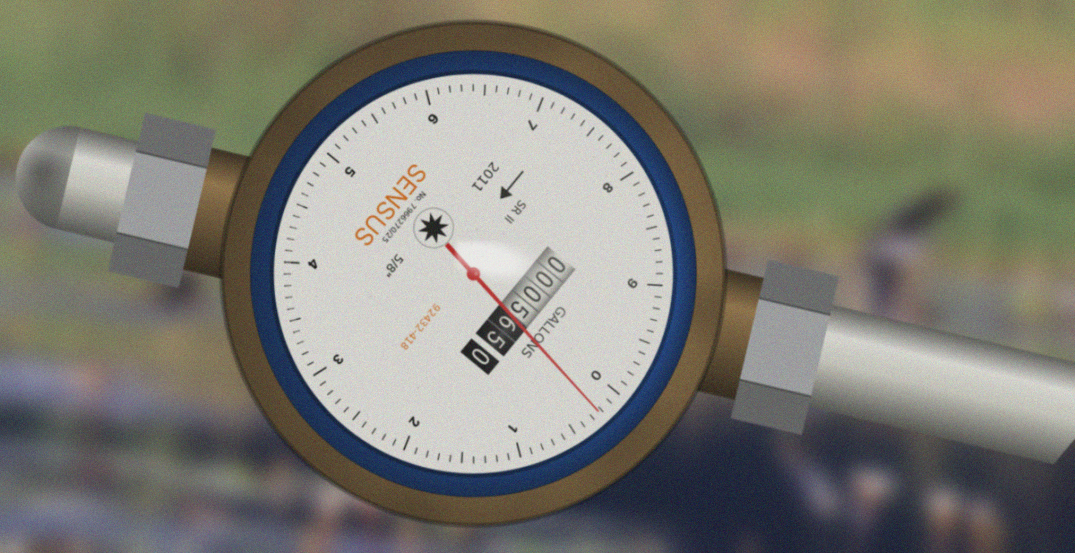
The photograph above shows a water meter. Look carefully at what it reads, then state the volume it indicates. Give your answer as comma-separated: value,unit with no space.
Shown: 5650.2,gal
